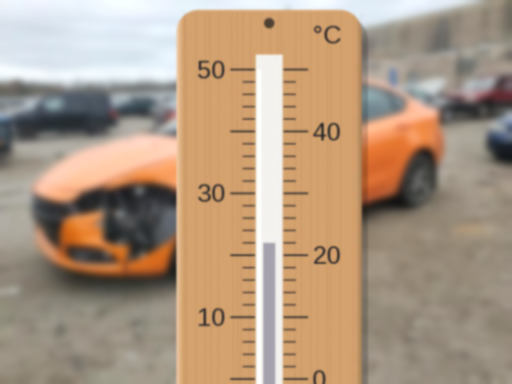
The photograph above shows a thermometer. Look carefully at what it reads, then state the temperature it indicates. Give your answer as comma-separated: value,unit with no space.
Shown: 22,°C
